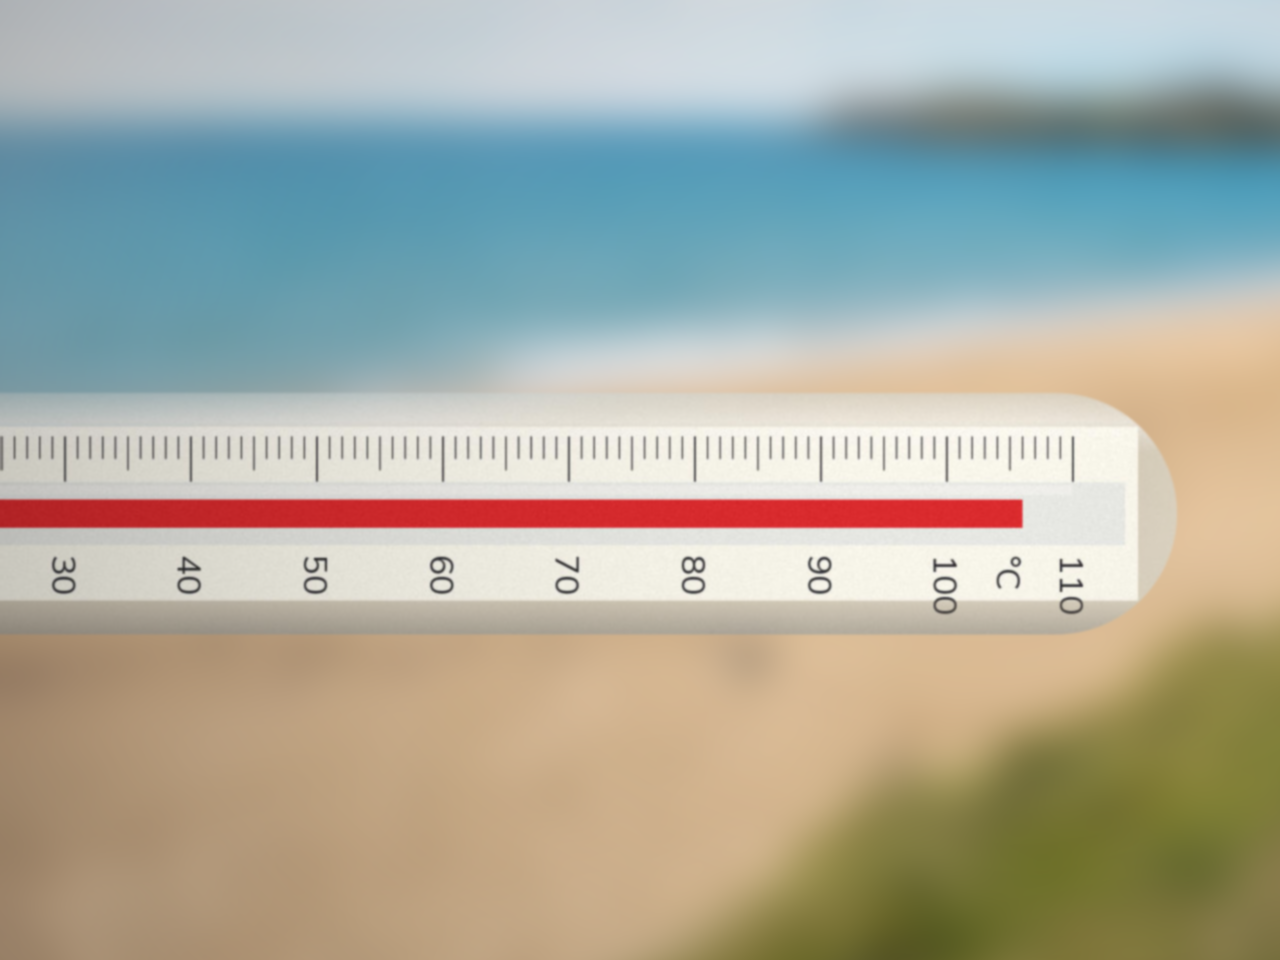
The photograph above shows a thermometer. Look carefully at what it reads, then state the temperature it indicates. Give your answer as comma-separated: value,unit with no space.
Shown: 106,°C
